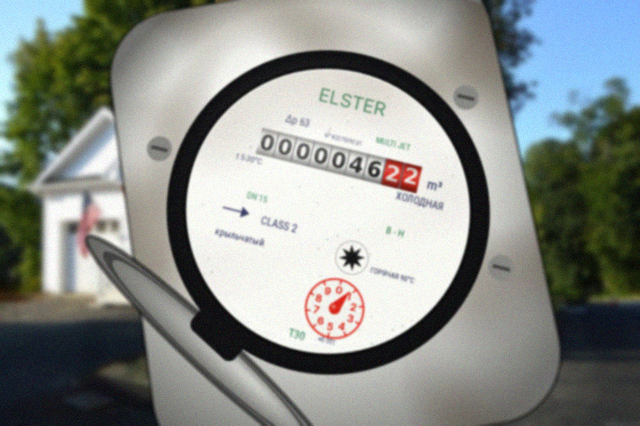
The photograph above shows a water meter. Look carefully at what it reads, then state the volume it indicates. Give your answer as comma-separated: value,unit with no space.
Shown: 46.220,m³
